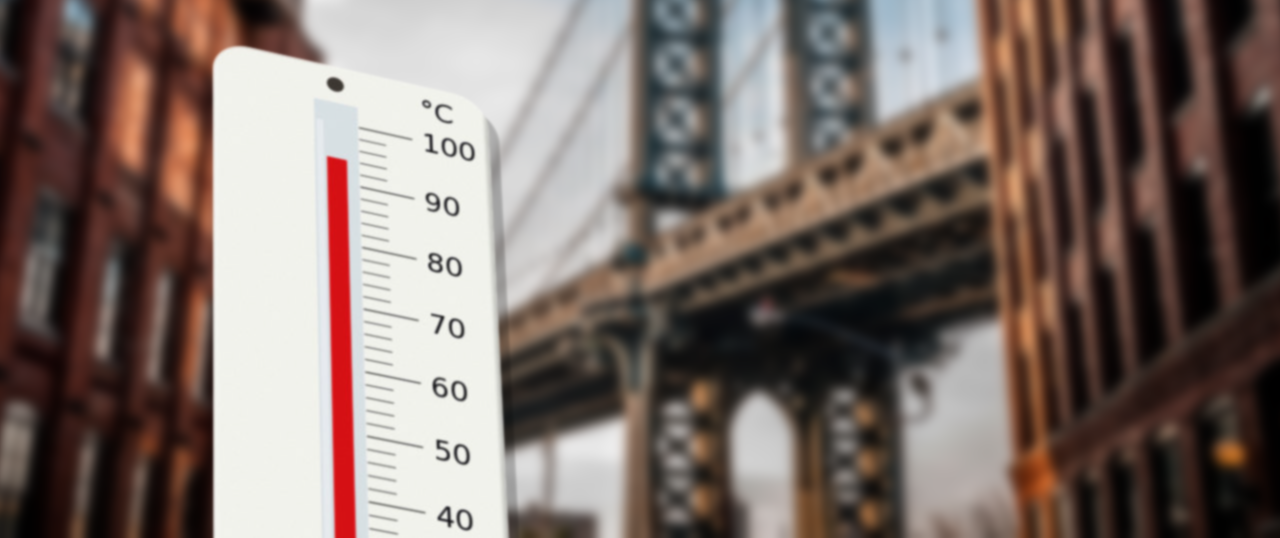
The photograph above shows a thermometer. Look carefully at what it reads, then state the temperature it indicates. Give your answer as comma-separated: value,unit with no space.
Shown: 94,°C
